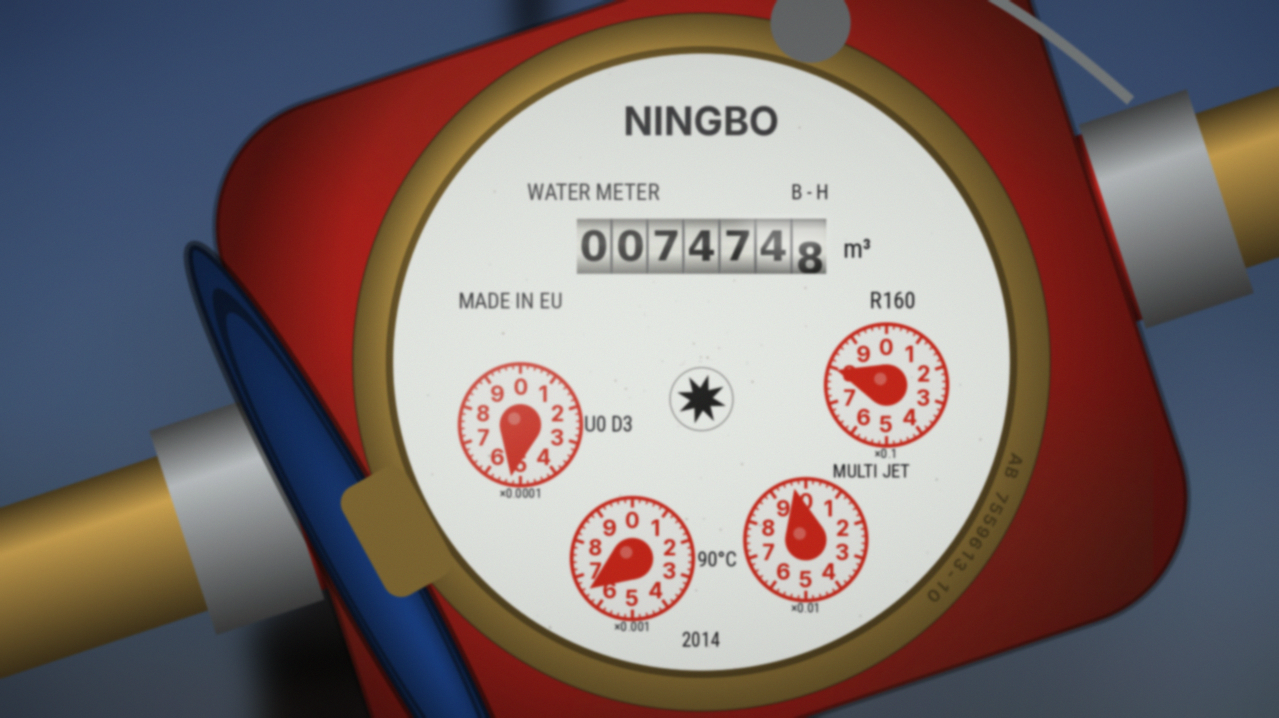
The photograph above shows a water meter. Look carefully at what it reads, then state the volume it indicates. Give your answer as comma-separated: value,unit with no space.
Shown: 74747.7965,m³
